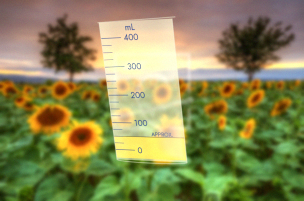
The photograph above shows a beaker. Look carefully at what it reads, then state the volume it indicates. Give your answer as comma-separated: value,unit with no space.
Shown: 50,mL
